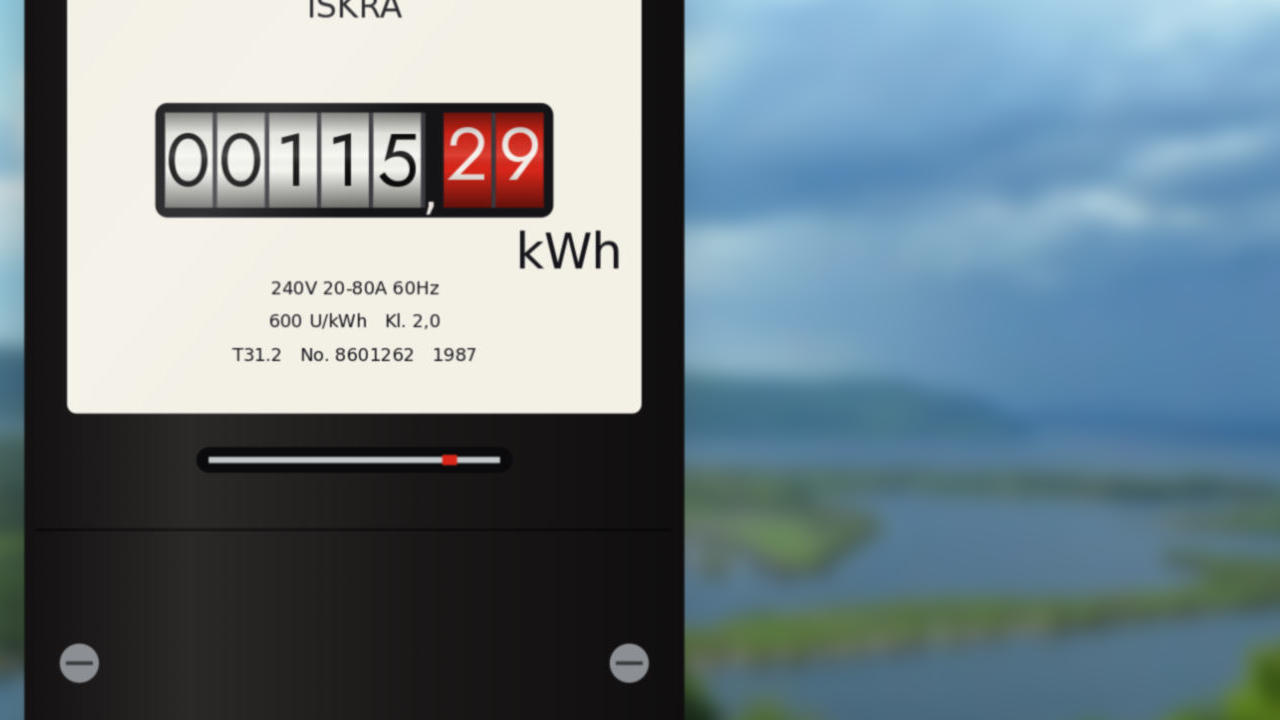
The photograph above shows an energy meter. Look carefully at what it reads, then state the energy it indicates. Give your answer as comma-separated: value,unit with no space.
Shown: 115.29,kWh
